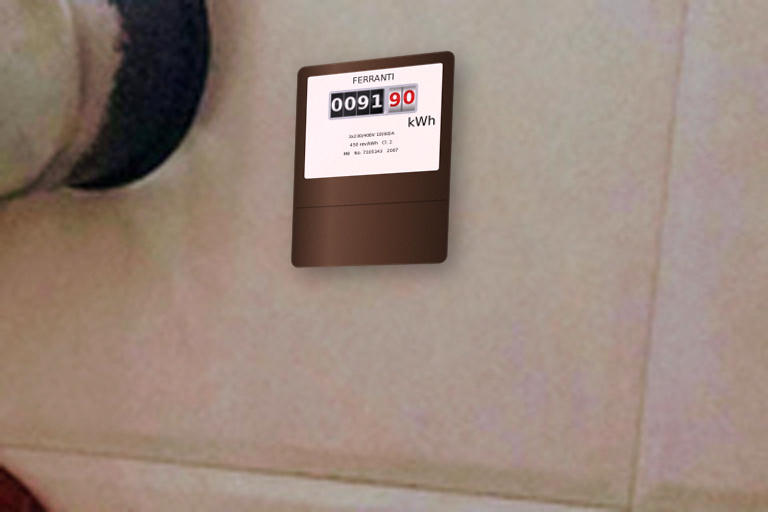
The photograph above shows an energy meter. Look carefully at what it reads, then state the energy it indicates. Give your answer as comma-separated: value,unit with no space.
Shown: 91.90,kWh
